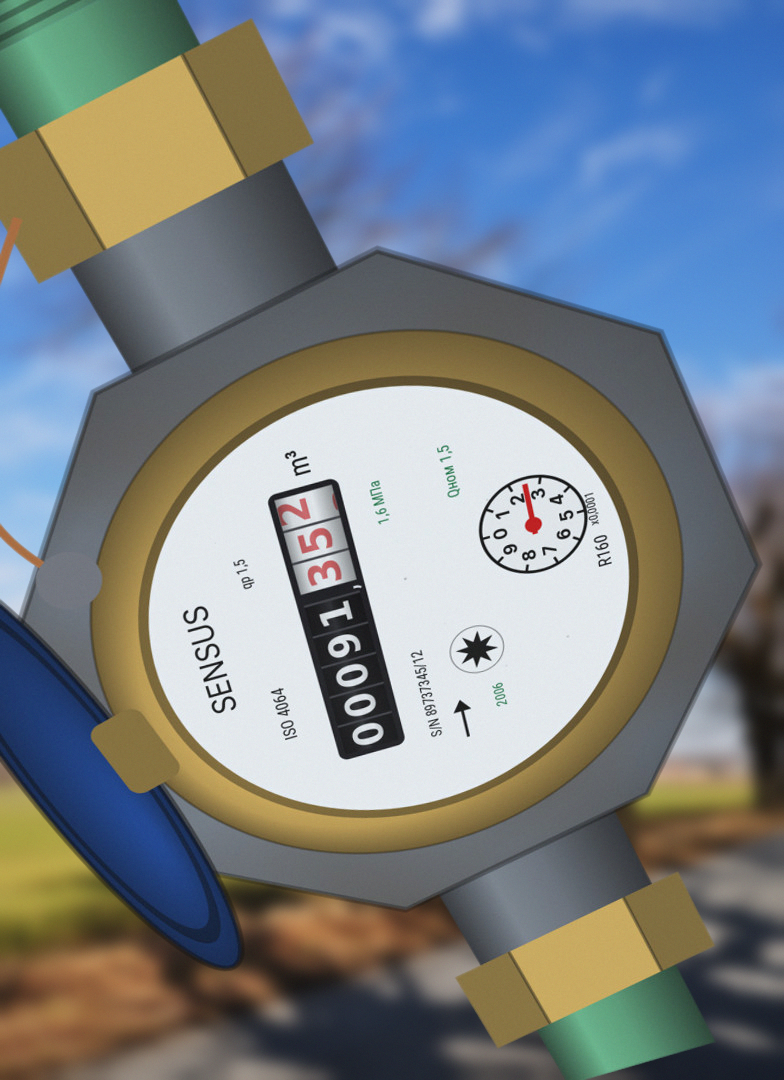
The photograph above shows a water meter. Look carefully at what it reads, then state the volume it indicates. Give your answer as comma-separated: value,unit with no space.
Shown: 91.3522,m³
